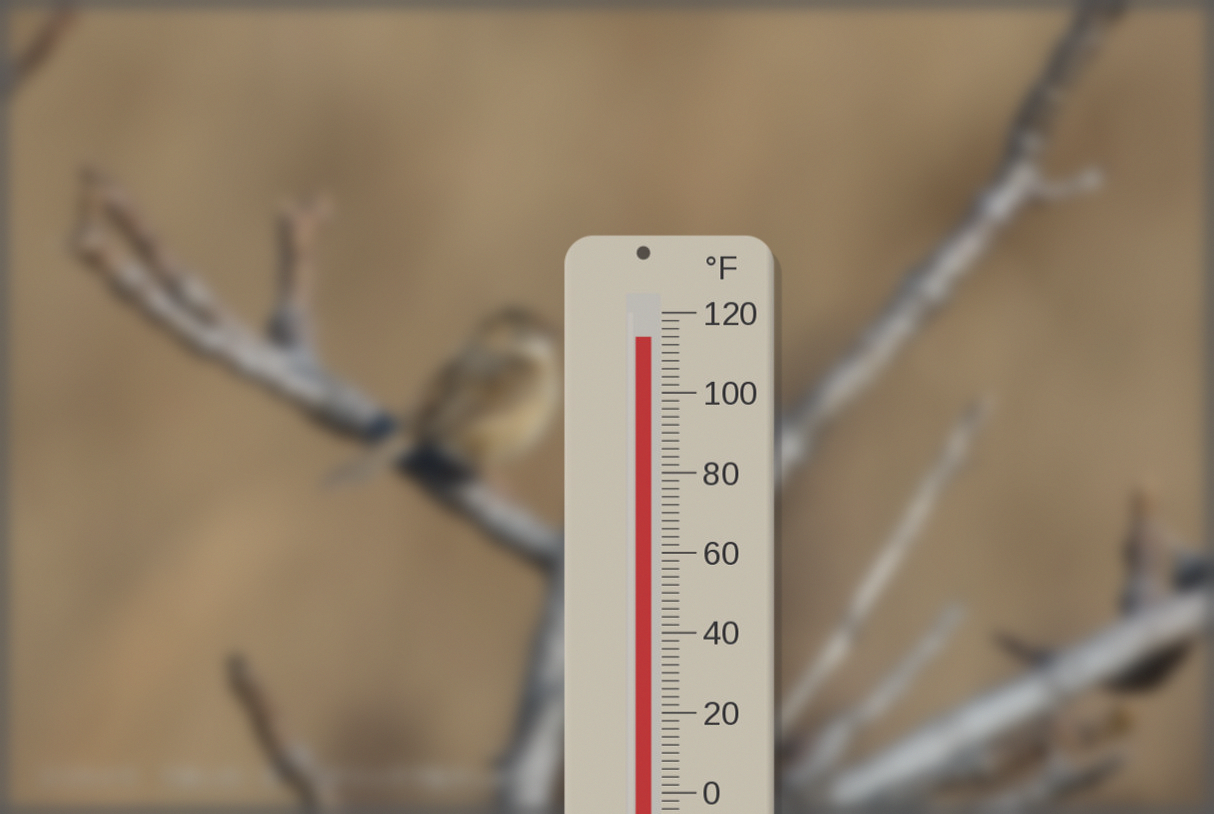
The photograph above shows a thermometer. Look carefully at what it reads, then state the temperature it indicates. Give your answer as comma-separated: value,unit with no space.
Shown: 114,°F
